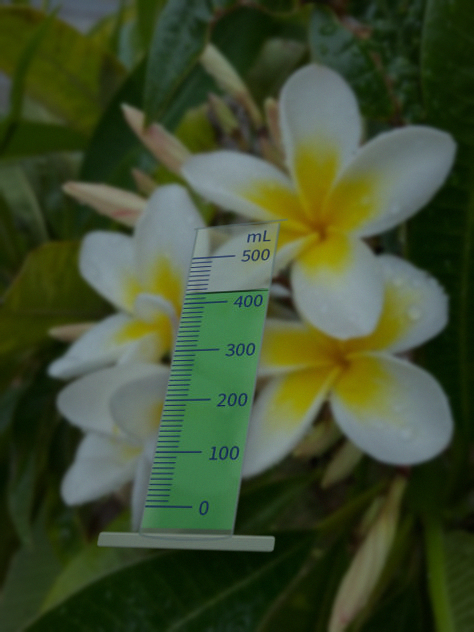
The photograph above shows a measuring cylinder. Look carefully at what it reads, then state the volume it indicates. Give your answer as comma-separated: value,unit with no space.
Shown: 420,mL
